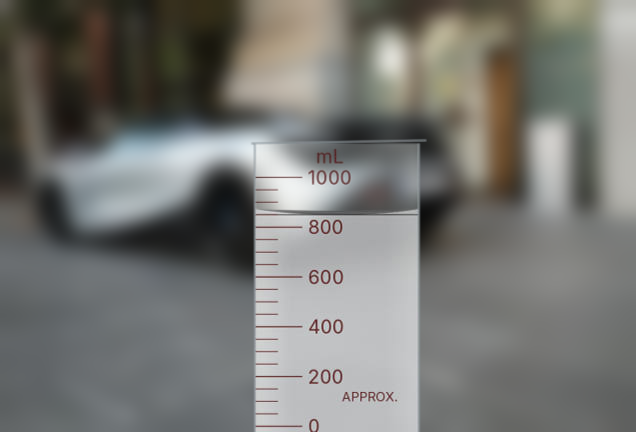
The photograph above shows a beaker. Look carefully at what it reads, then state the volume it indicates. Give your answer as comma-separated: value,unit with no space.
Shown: 850,mL
